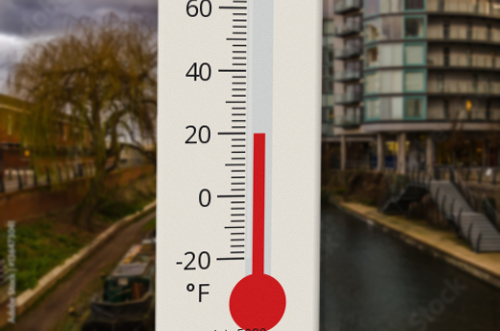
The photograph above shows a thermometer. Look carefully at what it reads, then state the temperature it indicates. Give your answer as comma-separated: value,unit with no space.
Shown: 20,°F
